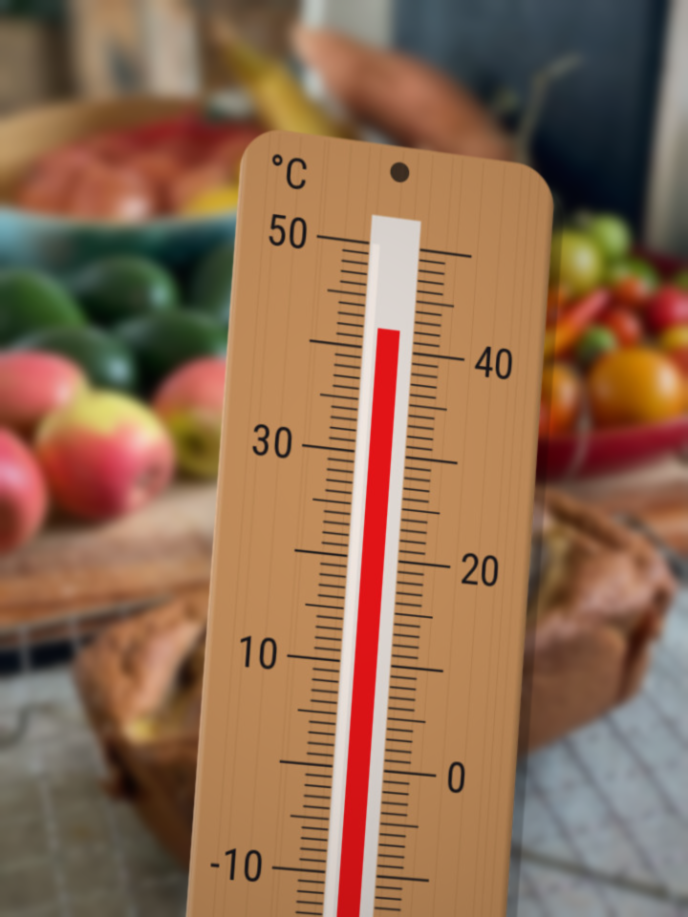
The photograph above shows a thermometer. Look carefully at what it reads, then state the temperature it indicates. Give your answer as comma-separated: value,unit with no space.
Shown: 42,°C
